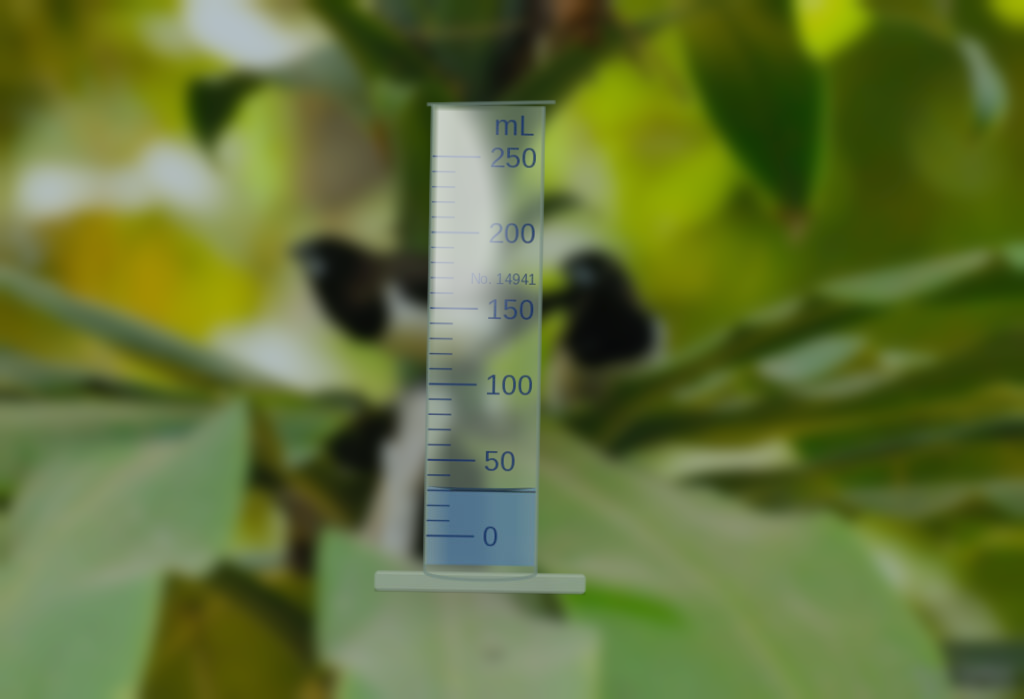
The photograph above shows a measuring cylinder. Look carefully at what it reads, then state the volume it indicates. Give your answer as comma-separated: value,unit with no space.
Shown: 30,mL
